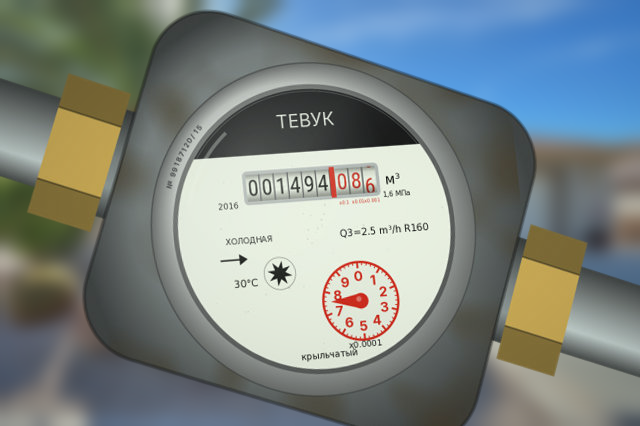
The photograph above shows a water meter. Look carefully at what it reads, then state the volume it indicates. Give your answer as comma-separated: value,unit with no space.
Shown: 1494.0857,m³
